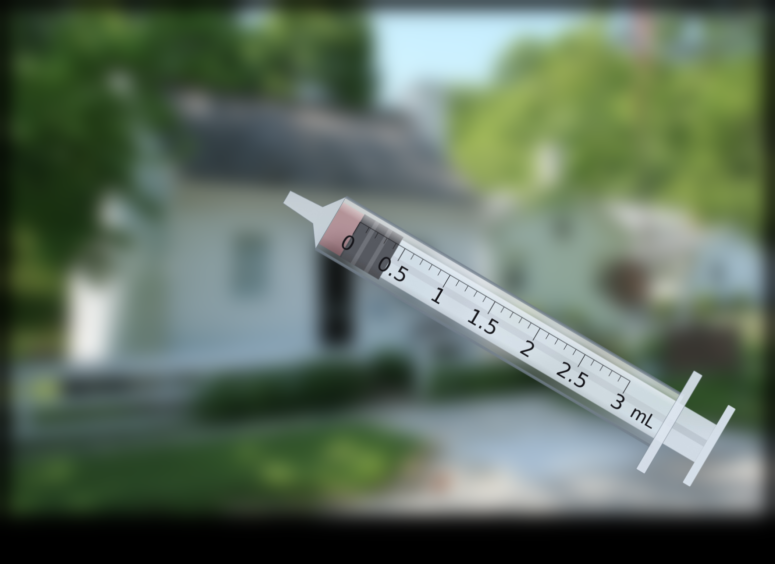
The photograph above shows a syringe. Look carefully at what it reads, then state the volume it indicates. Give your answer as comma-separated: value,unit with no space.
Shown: 0,mL
